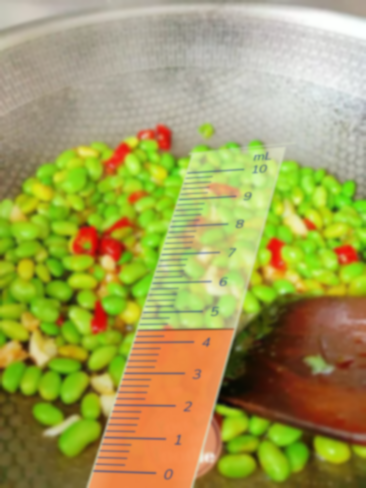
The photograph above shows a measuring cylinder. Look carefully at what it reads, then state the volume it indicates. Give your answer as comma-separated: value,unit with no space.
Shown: 4.4,mL
